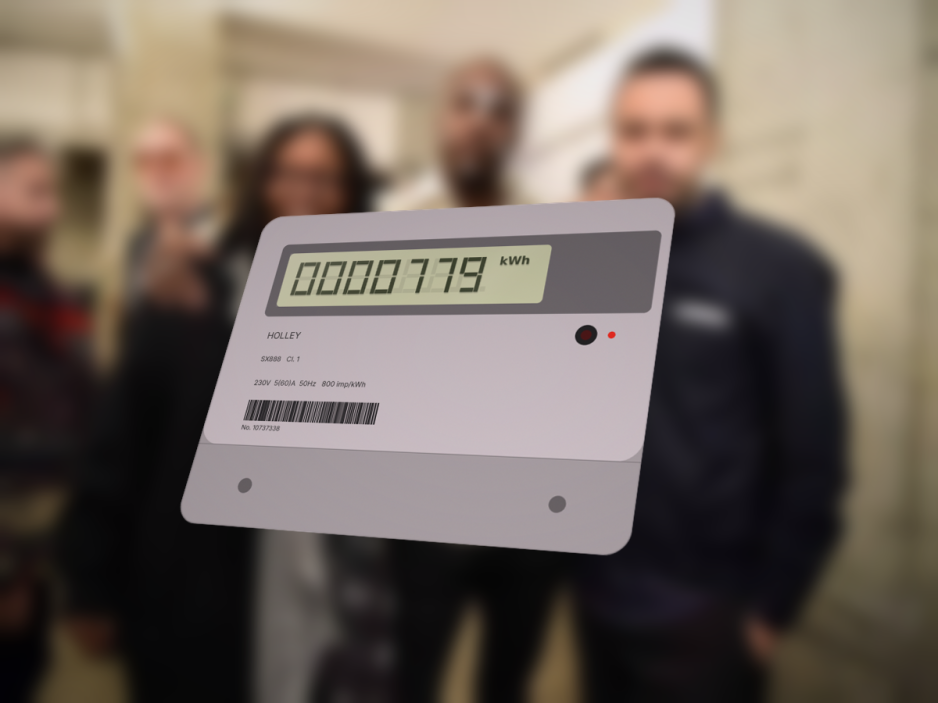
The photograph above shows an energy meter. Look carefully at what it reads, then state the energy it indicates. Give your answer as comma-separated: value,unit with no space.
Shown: 779,kWh
